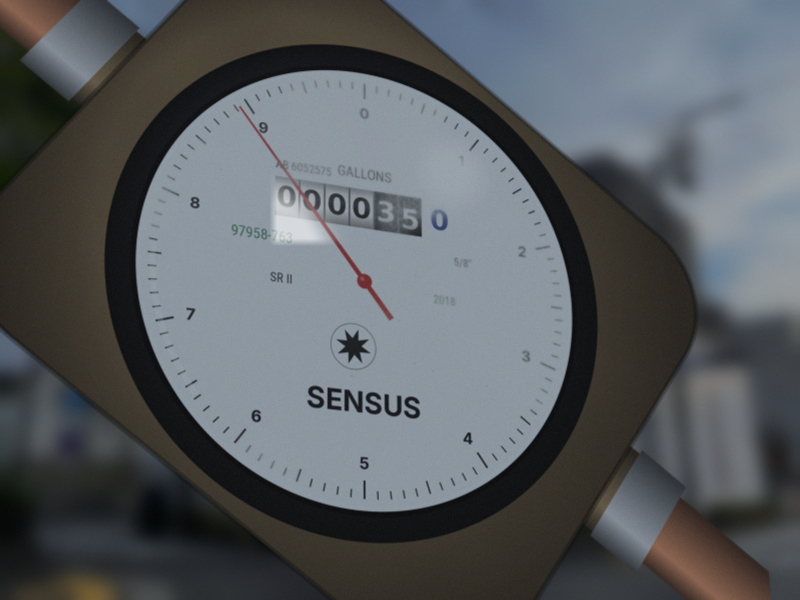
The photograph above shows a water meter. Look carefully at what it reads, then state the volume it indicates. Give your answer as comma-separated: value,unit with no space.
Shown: 348.9,gal
